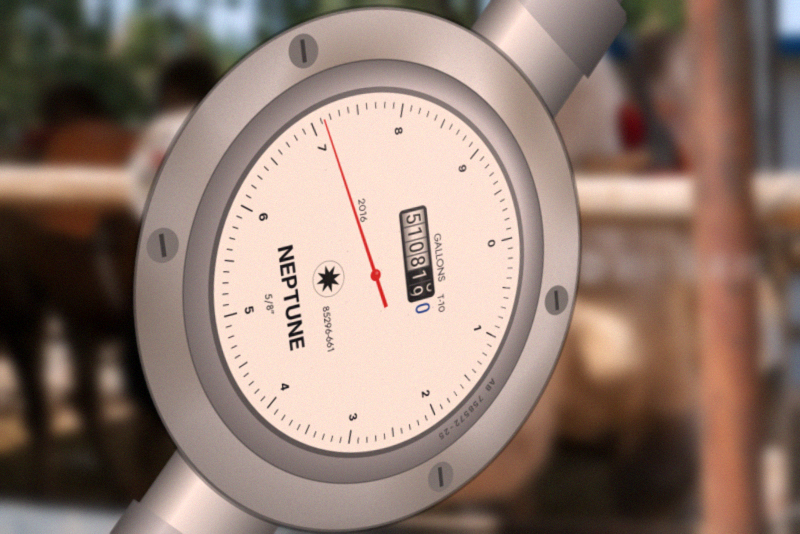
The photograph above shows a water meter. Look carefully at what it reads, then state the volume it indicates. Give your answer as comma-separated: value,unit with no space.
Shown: 5108187.1,gal
